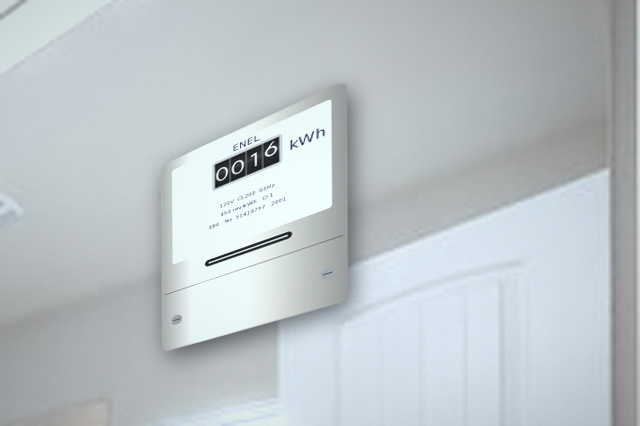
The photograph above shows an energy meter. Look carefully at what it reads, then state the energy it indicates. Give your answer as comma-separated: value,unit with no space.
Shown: 16,kWh
